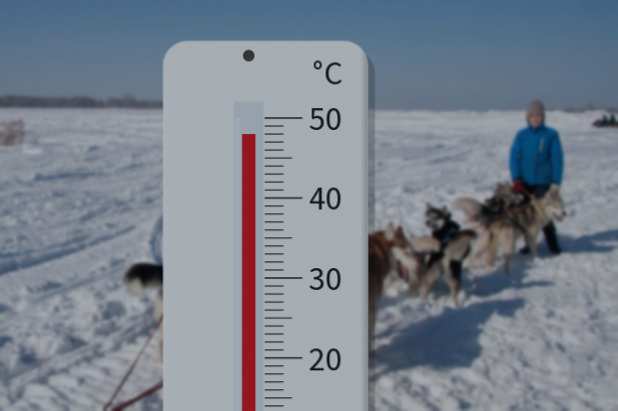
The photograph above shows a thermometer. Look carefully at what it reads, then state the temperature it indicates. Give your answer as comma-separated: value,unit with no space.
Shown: 48,°C
